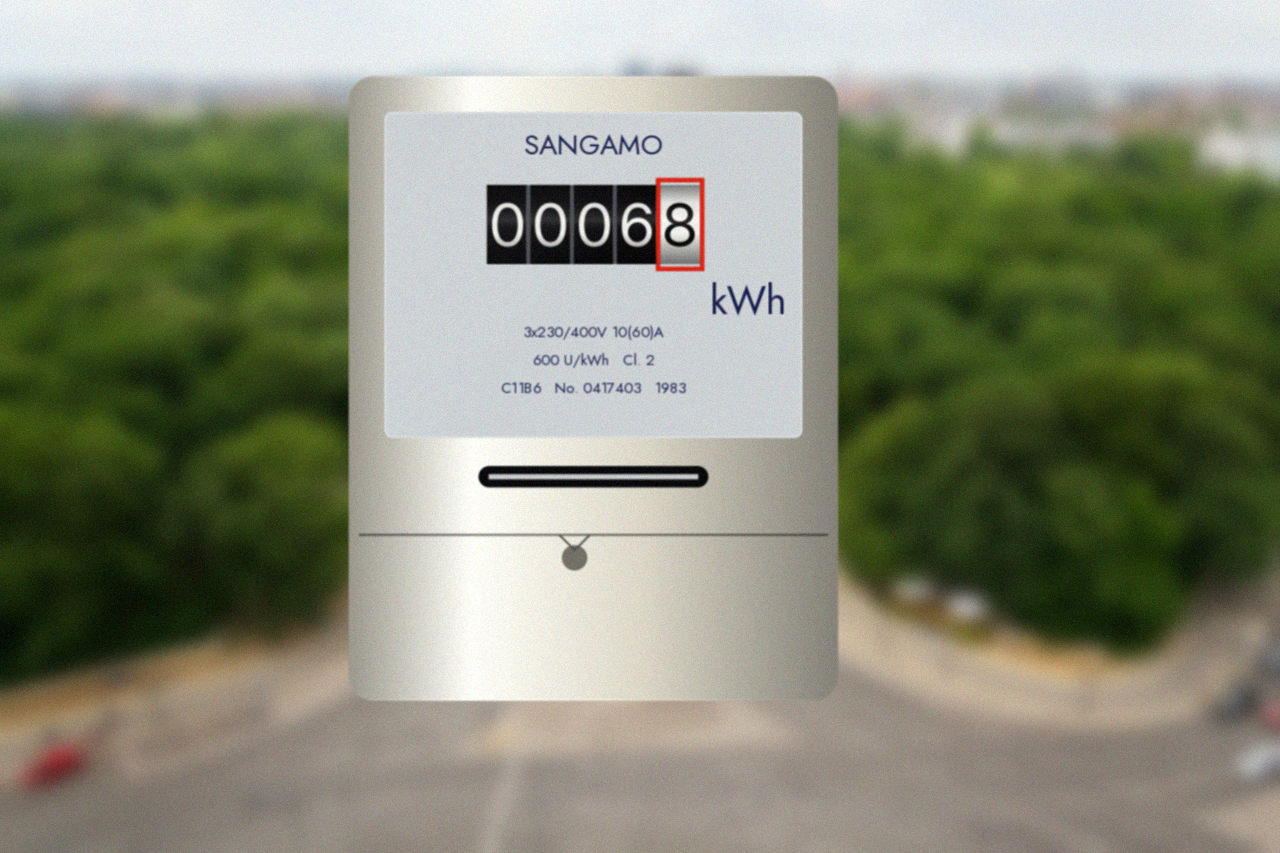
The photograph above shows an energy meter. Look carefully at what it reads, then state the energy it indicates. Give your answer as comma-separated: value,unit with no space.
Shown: 6.8,kWh
